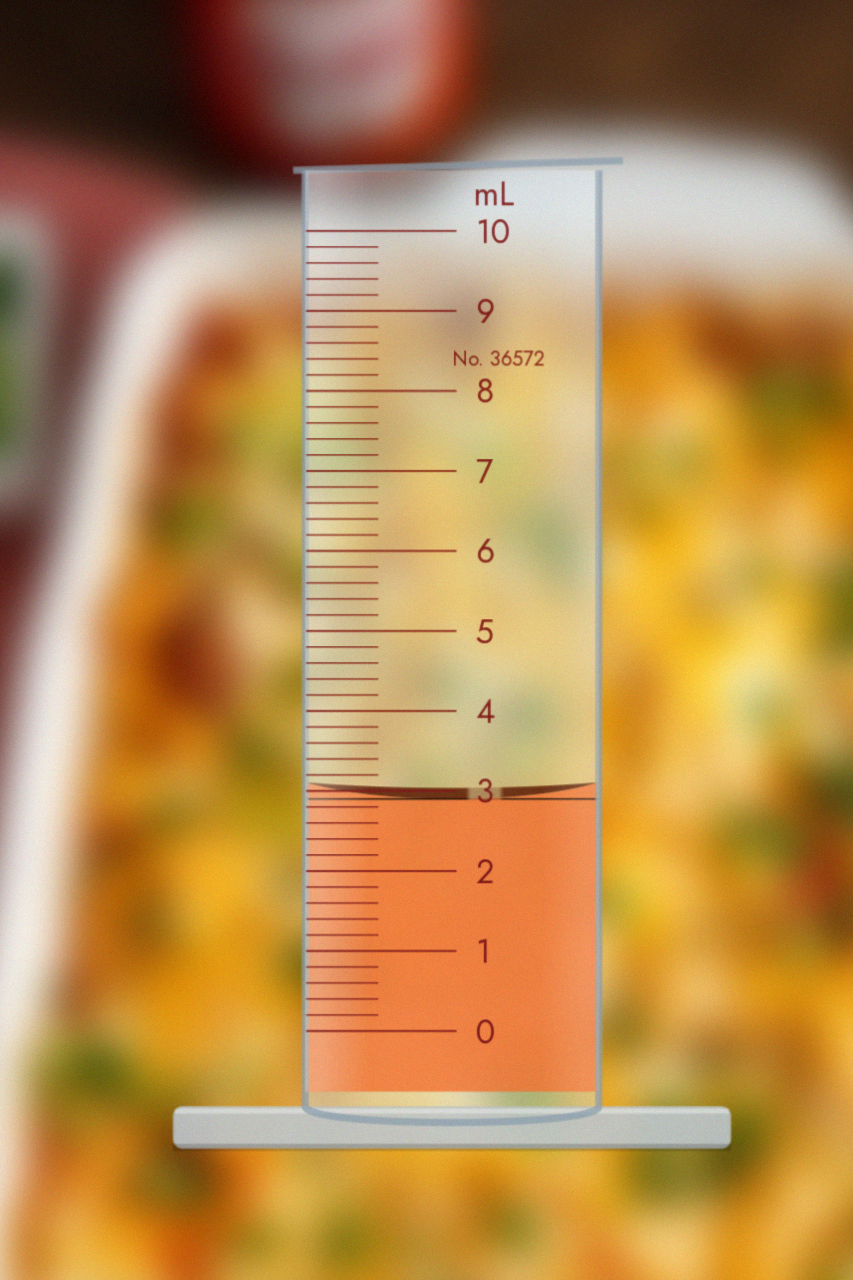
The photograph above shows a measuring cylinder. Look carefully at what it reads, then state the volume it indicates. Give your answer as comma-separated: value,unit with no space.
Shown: 2.9,mL
